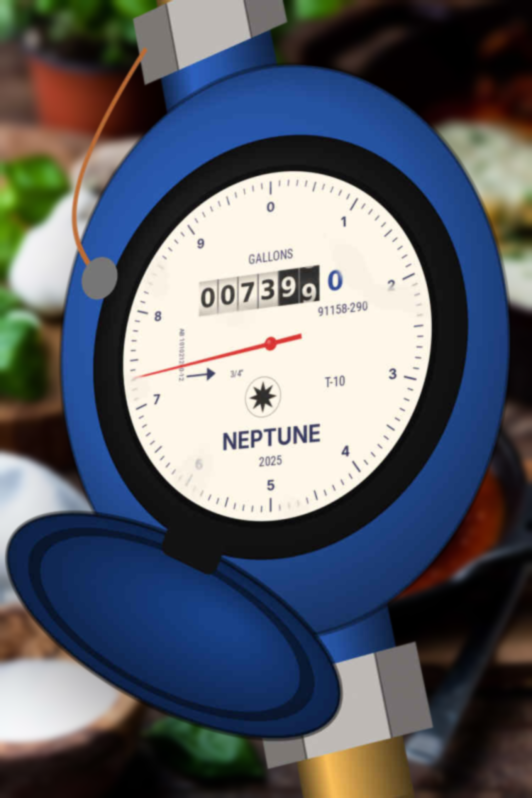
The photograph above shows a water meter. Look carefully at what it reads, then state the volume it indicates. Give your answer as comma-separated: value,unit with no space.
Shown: 73987.3,gal
